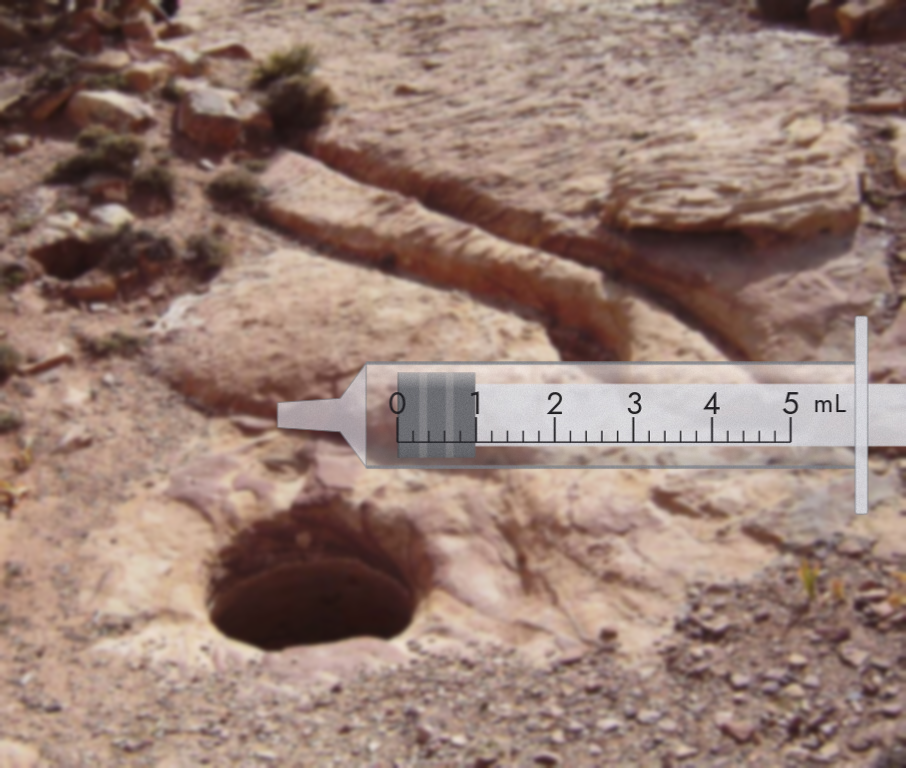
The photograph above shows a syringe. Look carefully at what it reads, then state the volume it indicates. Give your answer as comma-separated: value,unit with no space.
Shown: 0,mL
